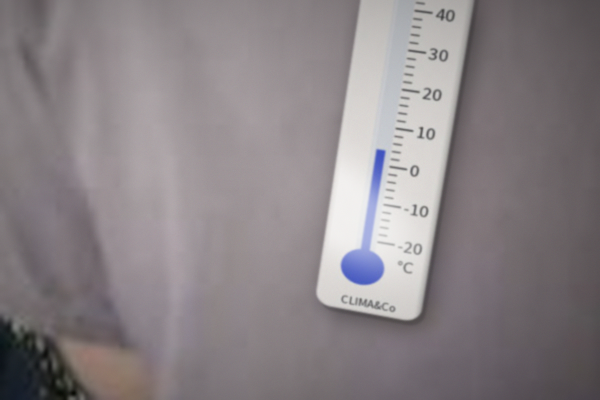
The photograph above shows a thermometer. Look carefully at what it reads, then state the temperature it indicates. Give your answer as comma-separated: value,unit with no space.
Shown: 4,°C
